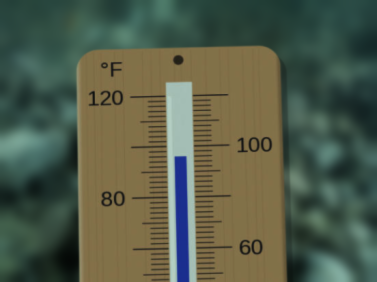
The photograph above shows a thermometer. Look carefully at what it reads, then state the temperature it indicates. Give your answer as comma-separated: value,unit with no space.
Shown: 96,°F
